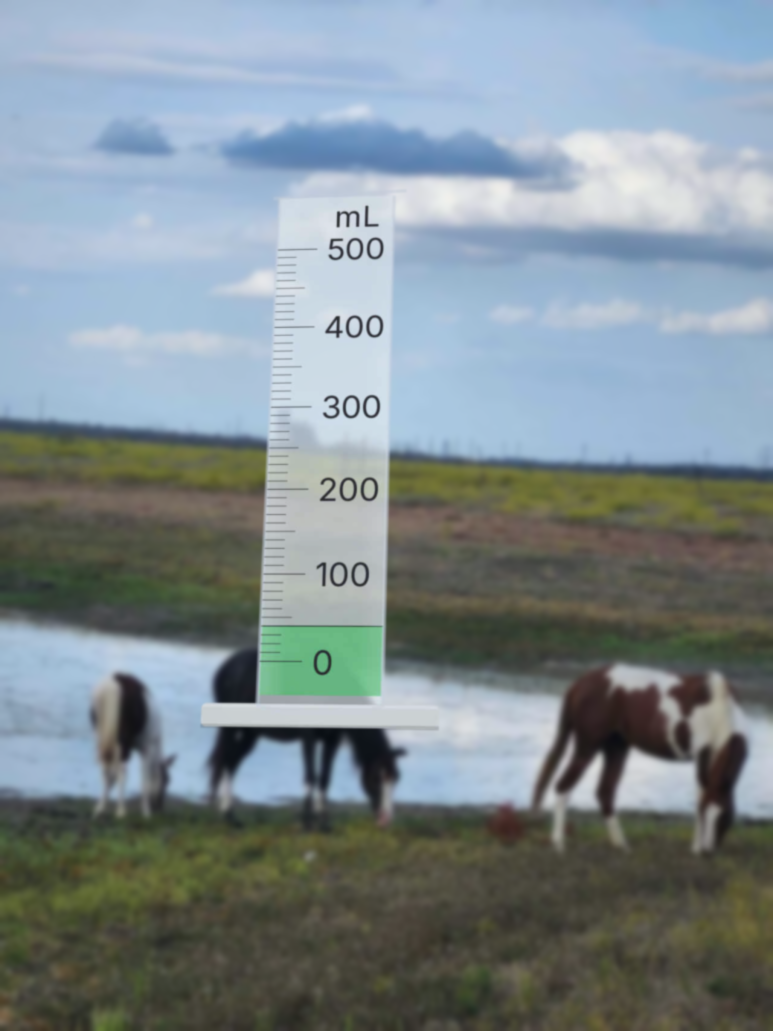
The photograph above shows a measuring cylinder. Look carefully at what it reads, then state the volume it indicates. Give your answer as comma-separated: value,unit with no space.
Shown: 40,mL
